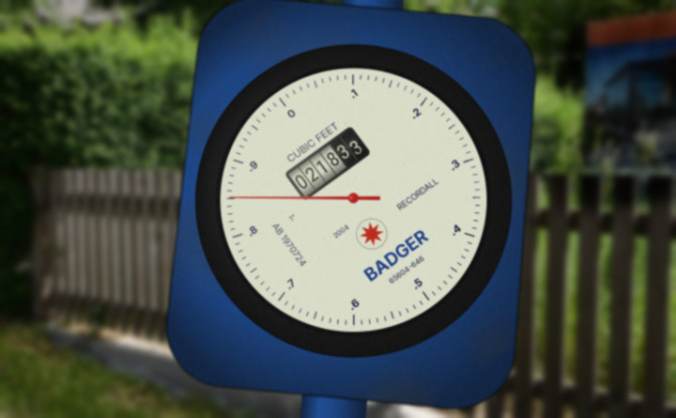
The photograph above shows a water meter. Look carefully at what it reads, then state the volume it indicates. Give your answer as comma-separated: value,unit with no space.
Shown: 21832.85,ft³
